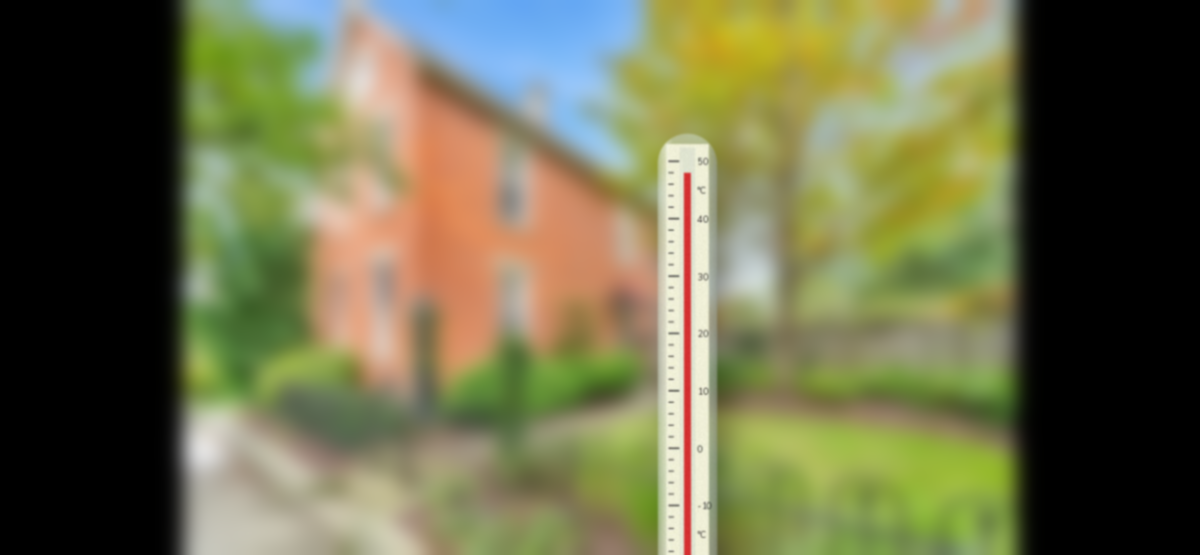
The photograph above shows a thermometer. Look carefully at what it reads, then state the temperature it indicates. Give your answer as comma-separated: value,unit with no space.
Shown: 48,°C
